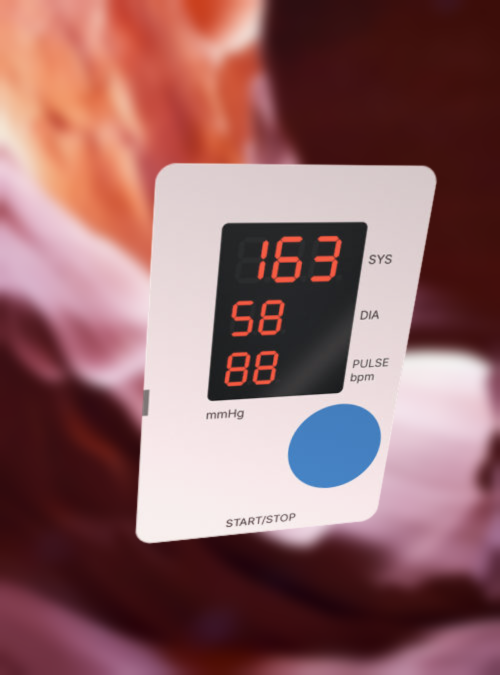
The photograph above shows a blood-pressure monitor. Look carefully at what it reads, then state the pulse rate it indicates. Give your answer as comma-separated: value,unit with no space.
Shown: 88,bpm
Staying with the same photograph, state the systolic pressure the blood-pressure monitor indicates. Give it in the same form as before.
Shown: 163,mmHg
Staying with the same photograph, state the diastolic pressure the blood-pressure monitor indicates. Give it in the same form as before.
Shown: 58,mmHg
